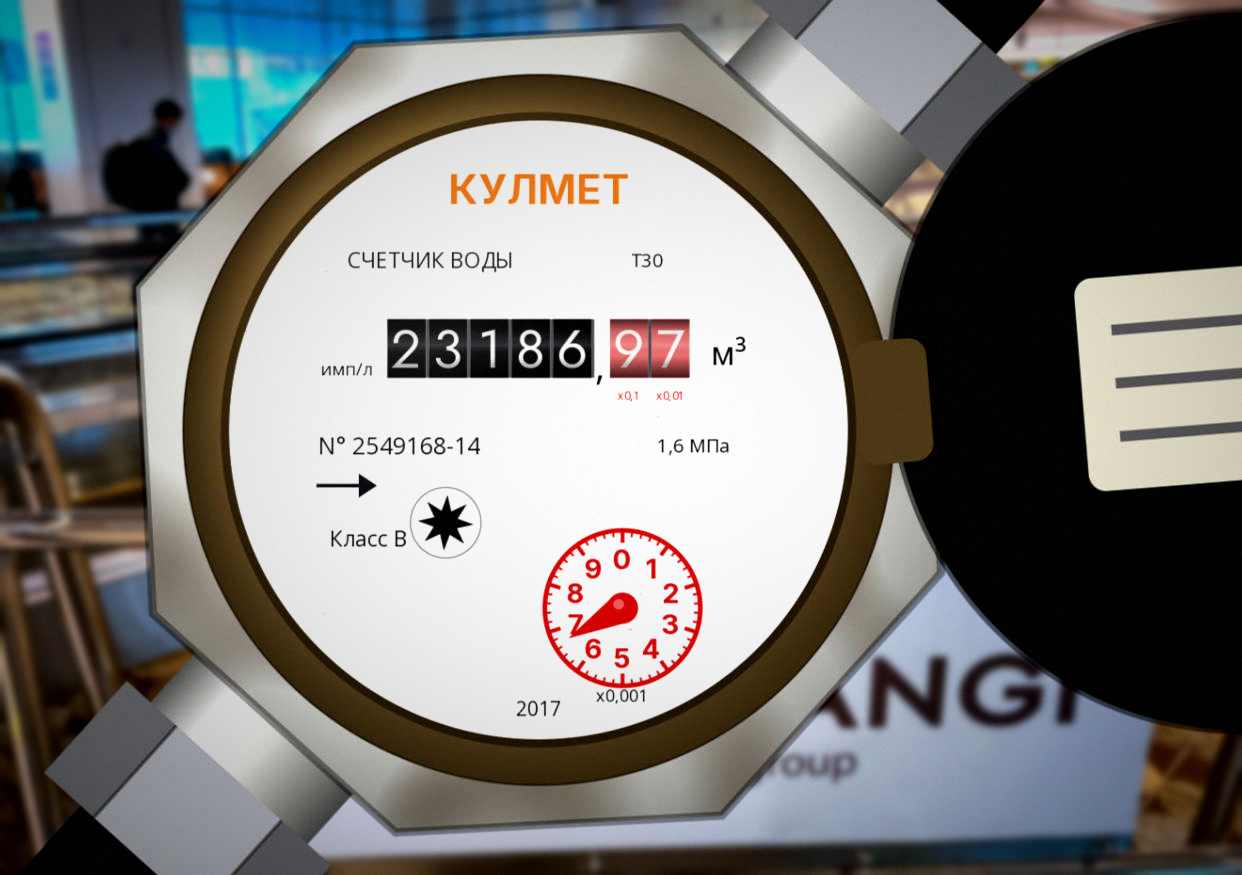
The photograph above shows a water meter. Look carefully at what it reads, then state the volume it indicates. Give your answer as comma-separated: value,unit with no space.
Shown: 23186.976,m³
